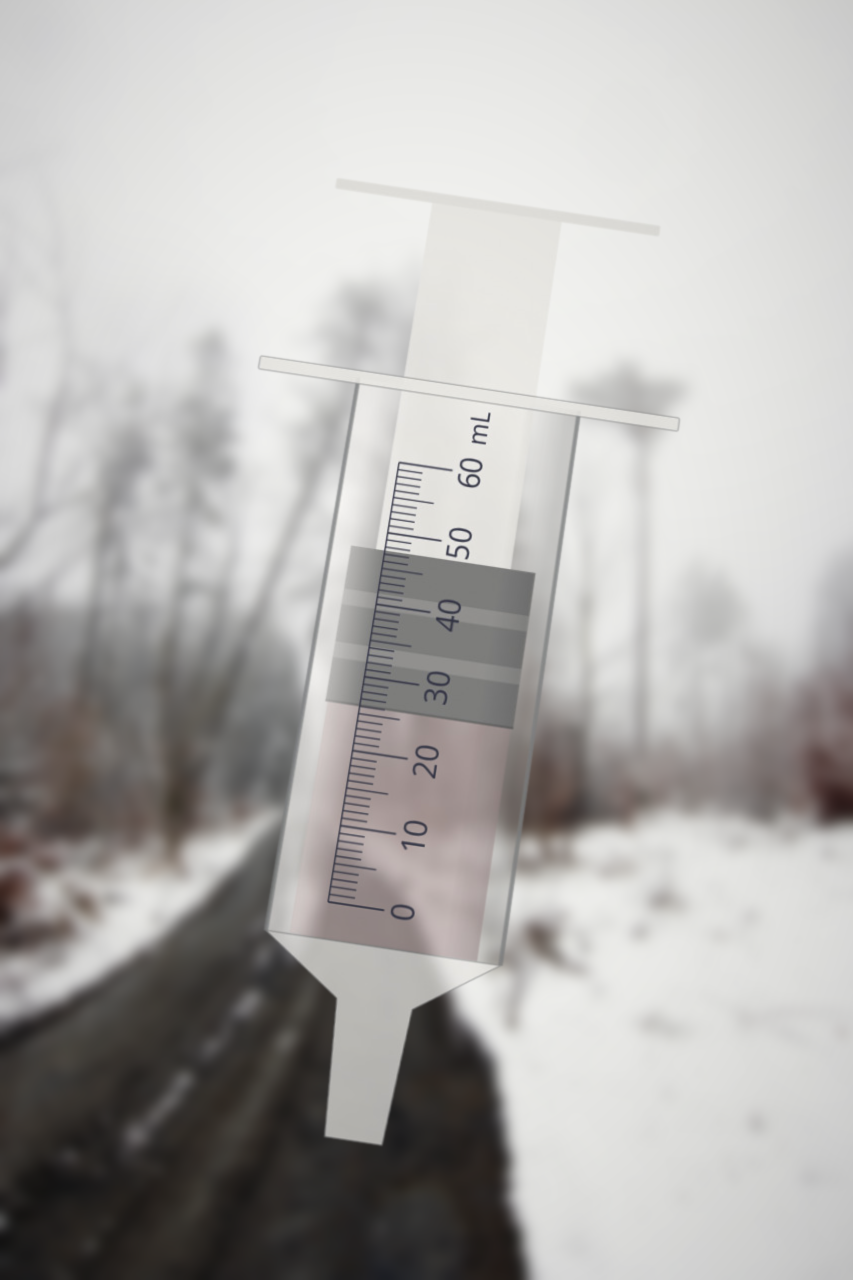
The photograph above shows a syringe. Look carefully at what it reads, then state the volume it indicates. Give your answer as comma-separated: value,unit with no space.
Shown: 26,mL
